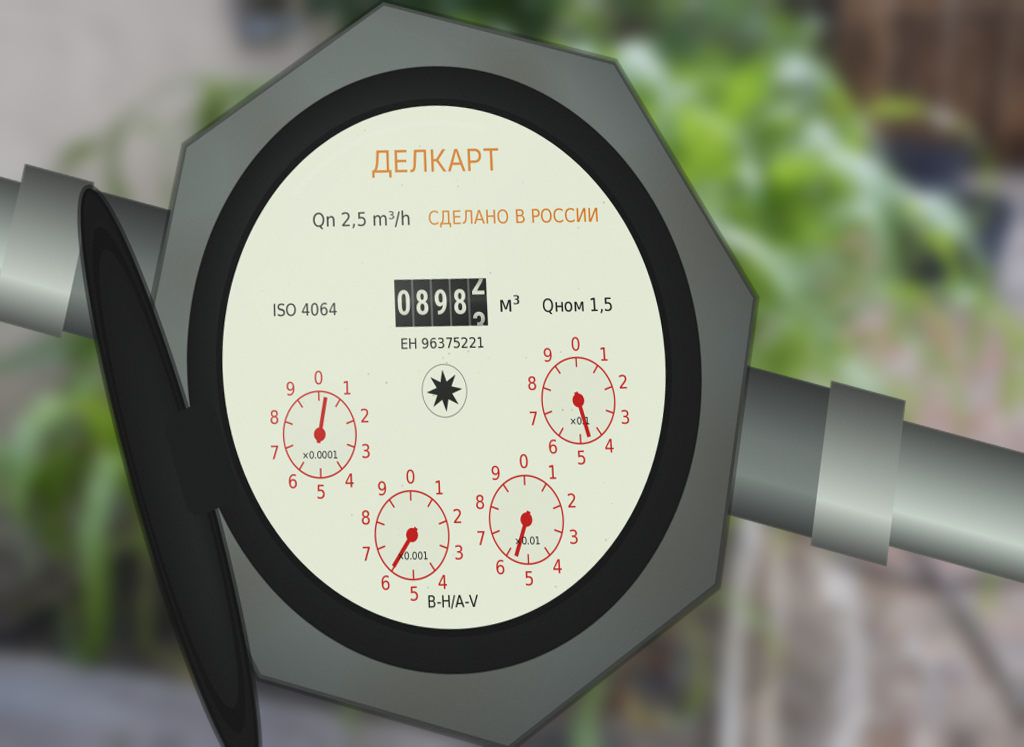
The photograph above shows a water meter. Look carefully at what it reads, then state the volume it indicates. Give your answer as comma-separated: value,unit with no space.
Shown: 8982.4560,m³
